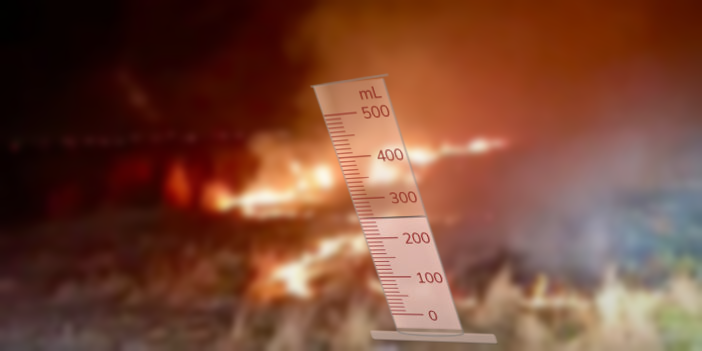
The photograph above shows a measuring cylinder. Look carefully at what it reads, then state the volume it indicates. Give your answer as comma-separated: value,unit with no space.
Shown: 250,mL
